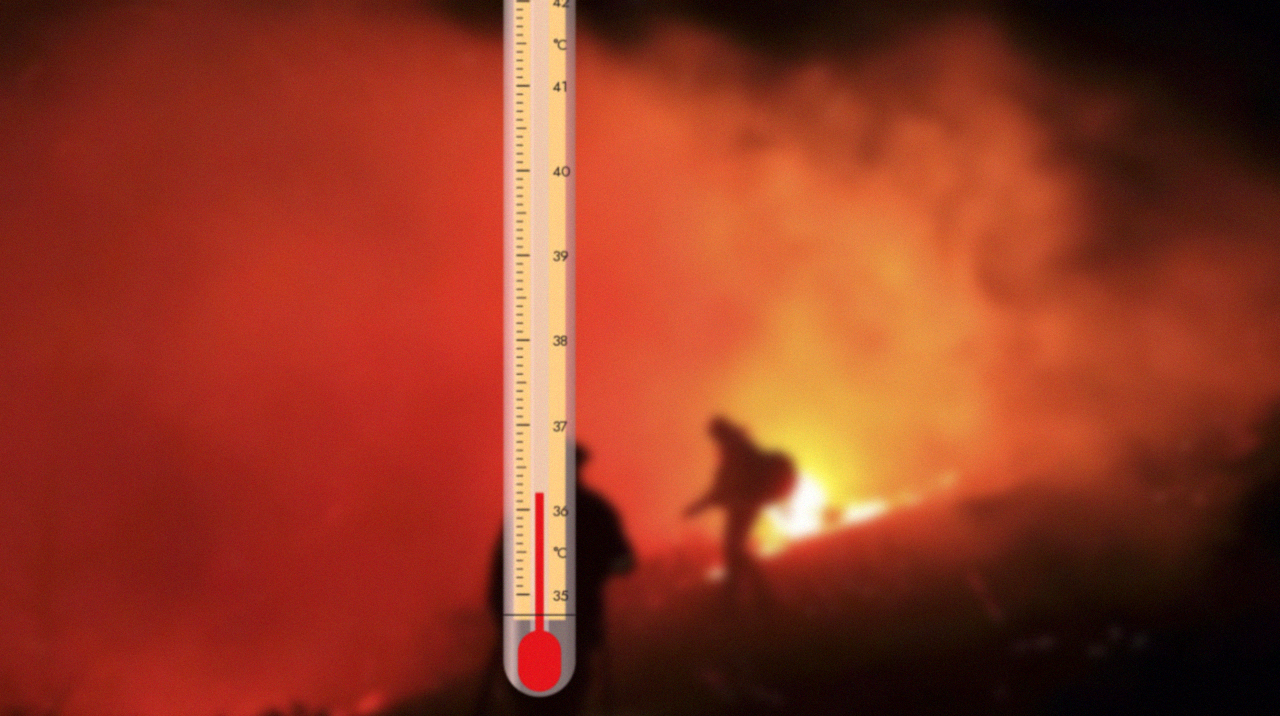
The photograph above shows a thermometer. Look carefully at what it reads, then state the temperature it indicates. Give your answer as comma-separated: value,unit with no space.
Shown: 36.2,°C
